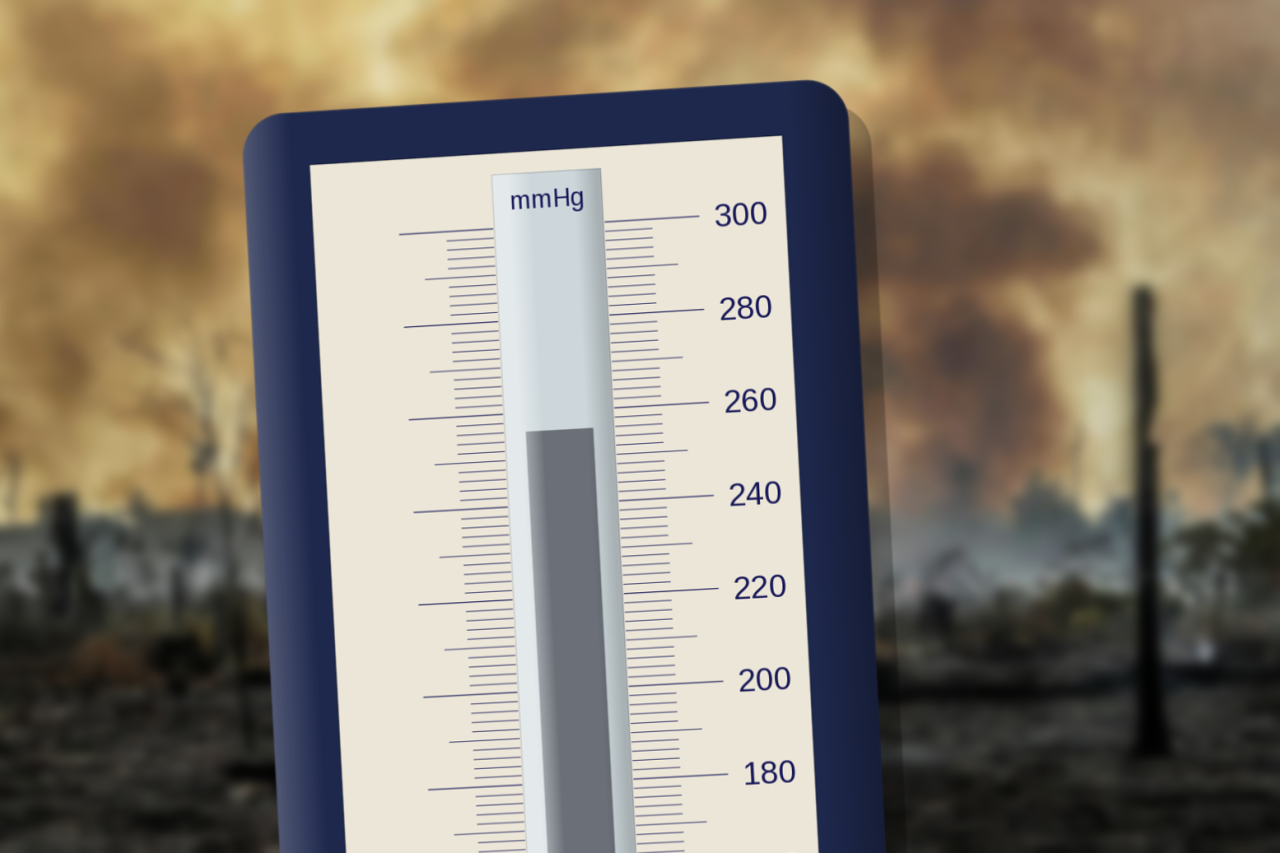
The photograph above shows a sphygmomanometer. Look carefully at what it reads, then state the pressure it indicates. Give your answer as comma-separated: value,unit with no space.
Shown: 256,mmHg
